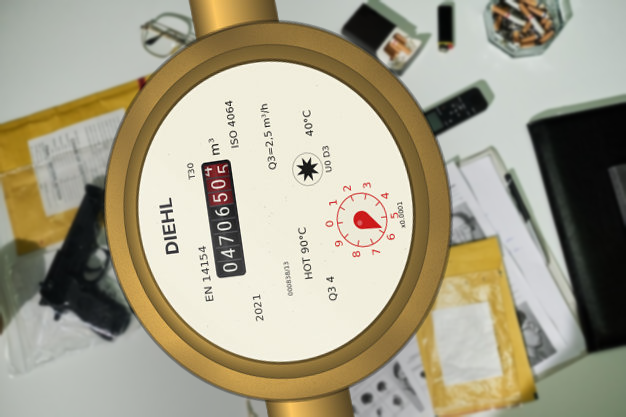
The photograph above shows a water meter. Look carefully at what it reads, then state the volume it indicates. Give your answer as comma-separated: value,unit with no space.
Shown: 4706.5045,m³
